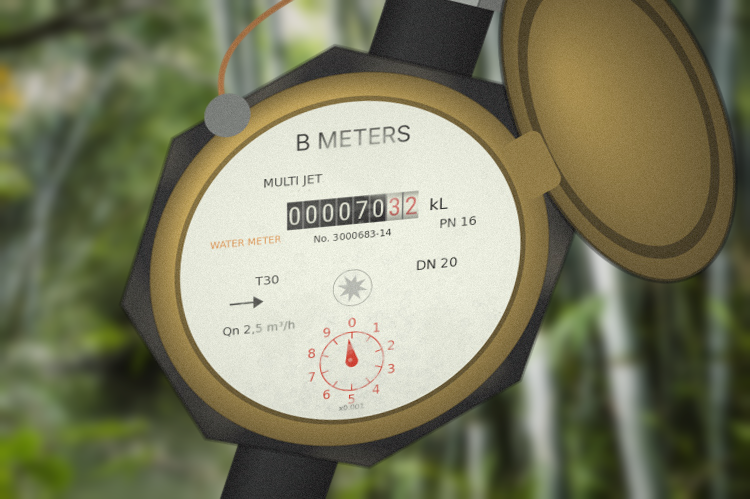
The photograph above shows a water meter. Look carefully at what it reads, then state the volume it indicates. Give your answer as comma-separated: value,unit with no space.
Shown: 70.319,kL
